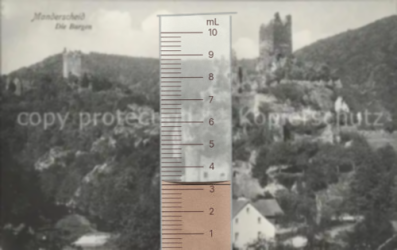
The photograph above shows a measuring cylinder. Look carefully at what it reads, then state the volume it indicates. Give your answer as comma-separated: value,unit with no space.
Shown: 3.2,mL
